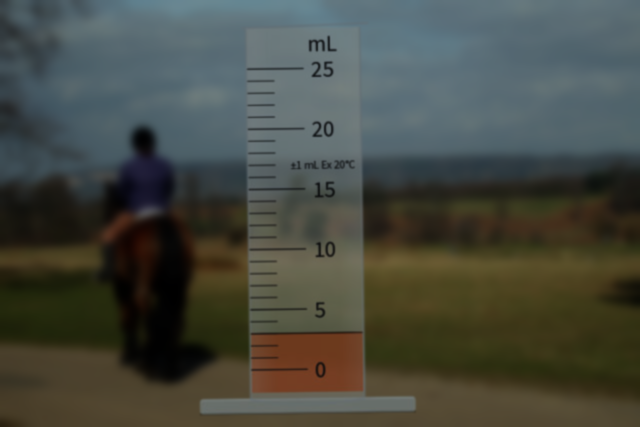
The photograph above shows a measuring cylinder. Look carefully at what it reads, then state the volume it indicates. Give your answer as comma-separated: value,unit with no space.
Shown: 3,mL
